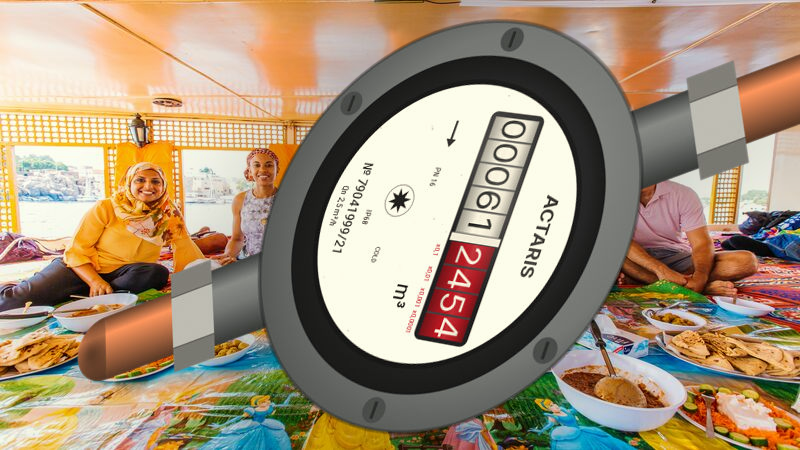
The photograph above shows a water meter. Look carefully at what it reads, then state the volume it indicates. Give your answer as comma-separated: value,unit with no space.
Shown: 61.2454,m³
